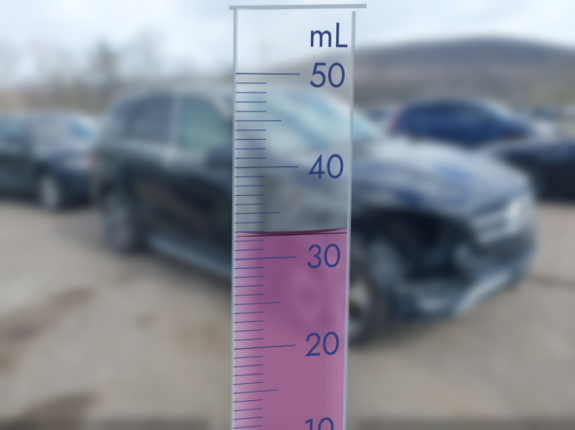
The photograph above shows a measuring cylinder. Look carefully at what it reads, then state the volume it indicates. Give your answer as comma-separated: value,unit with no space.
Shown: 32.5,mL
